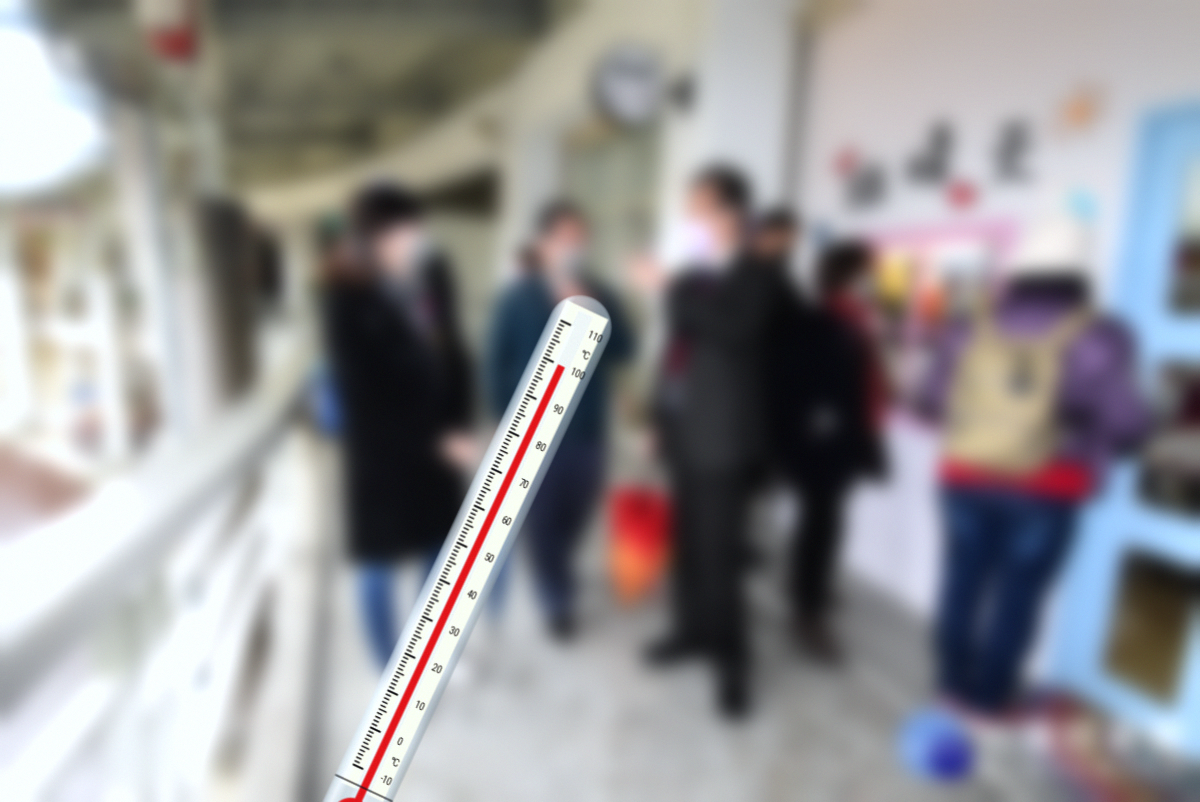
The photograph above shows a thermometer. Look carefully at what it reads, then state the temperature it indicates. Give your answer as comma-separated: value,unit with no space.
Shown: 100,°C
